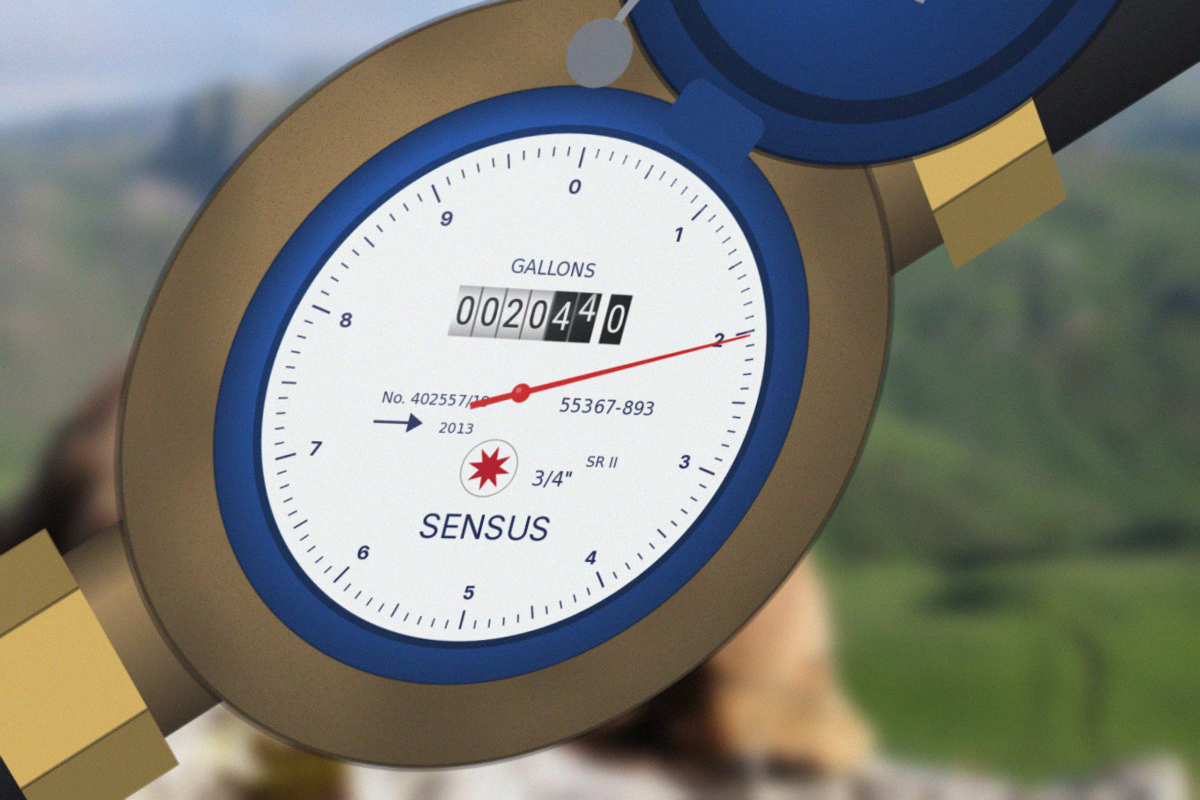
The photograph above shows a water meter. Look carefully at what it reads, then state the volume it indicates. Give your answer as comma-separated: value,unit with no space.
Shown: 20442.0,gal
